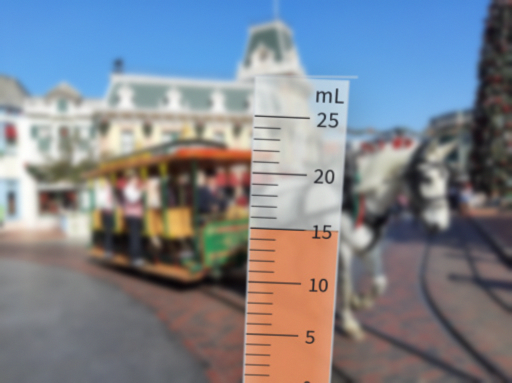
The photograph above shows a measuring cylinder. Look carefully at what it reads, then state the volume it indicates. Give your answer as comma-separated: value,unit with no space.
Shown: 15,mL
